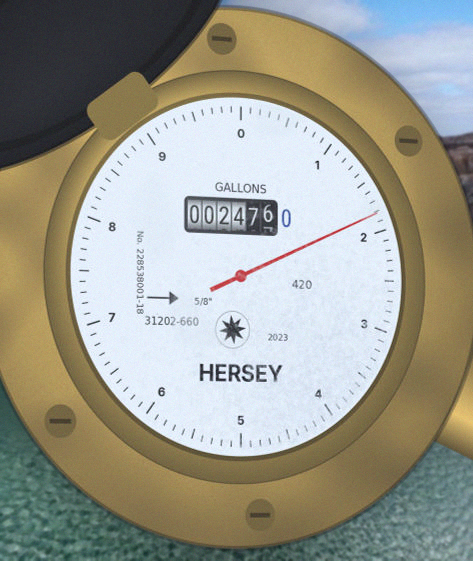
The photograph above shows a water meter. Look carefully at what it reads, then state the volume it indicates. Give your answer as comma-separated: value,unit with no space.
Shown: 24761.8,gal
